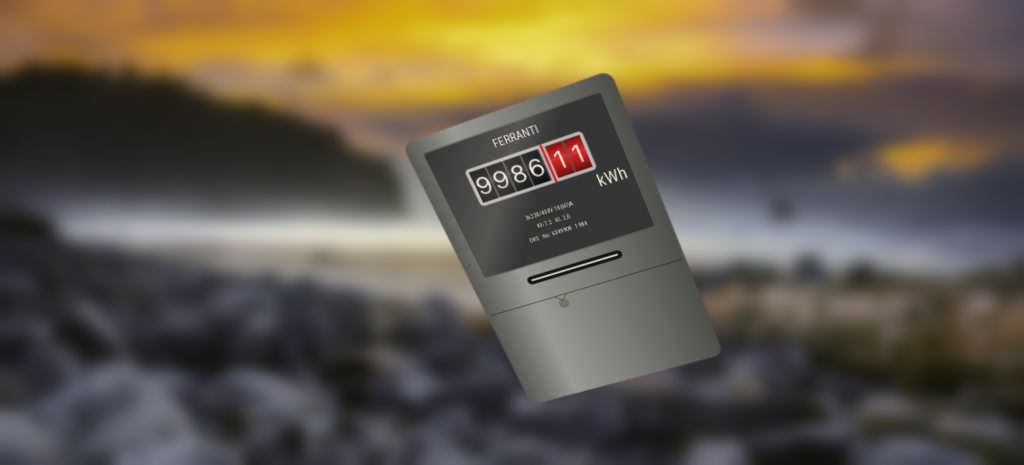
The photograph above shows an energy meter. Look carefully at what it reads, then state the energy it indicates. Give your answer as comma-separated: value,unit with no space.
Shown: 9986.11,kWh
